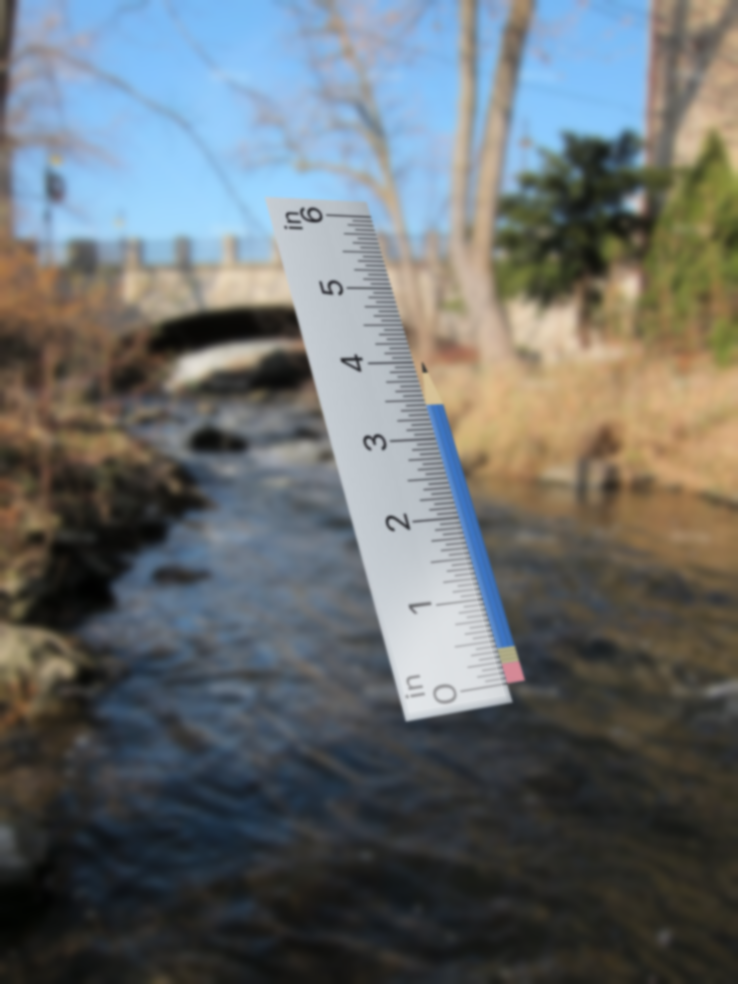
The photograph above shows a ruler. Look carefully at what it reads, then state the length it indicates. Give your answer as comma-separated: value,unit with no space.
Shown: 4,in
